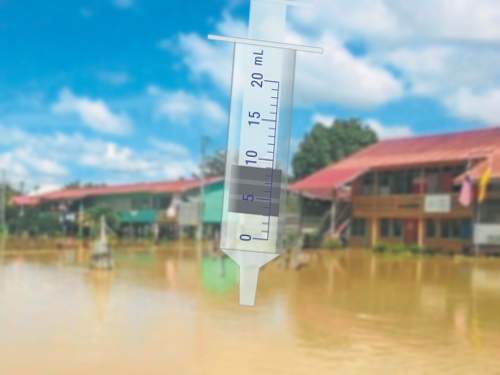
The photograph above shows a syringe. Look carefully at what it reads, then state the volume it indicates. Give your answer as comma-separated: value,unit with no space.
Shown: 3,mL
